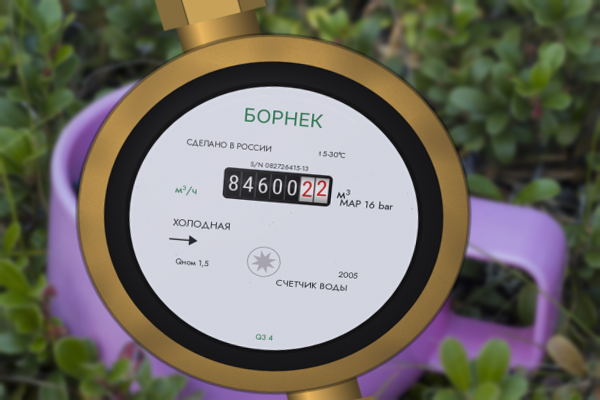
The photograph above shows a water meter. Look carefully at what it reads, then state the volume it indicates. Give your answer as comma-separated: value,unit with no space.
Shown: 84600.22,m³
